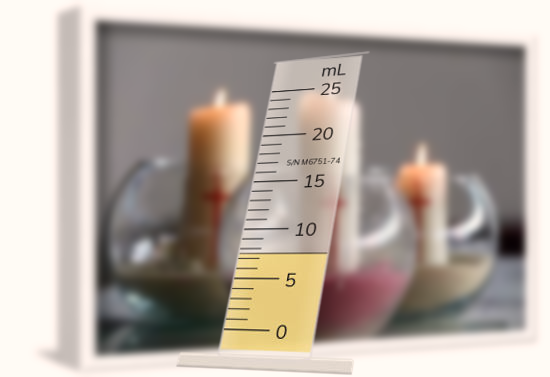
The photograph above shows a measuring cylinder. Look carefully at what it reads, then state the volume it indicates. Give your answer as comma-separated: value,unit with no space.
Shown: 7.5,mL
